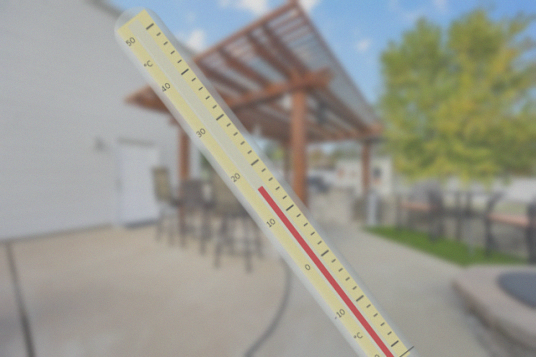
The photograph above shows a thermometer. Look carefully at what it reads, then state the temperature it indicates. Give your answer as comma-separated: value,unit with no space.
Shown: 16,°C
